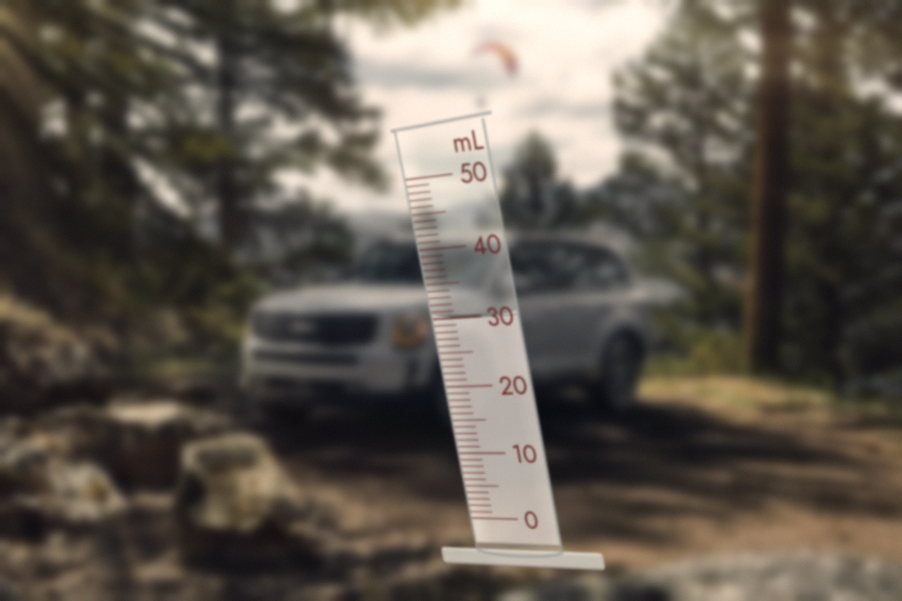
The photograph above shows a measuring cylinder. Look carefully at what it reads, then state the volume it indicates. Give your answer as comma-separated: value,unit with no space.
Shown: 30,mL
